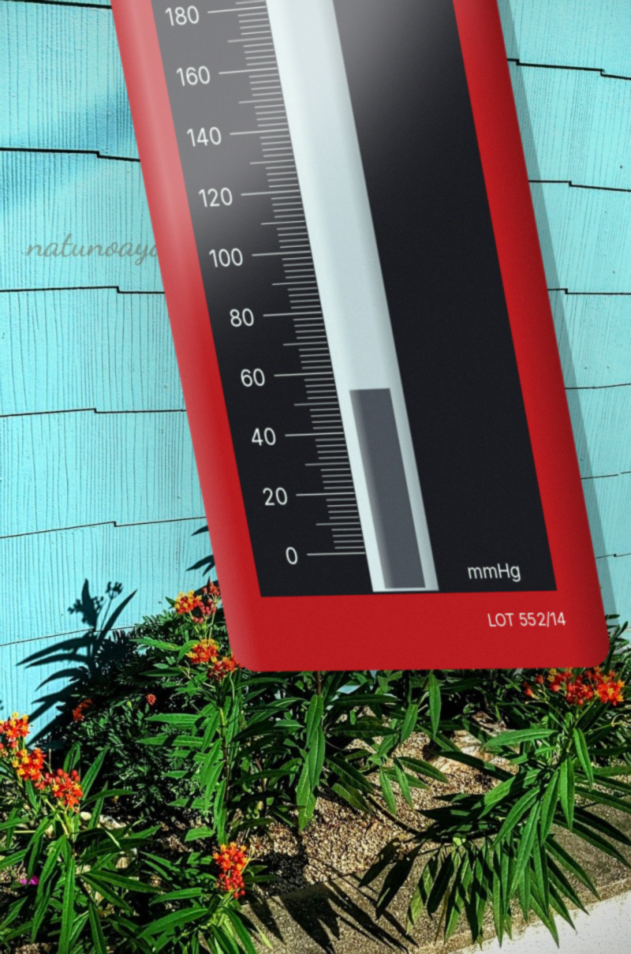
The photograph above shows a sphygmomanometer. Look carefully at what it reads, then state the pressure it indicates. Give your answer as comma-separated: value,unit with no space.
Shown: 54,mmHg
